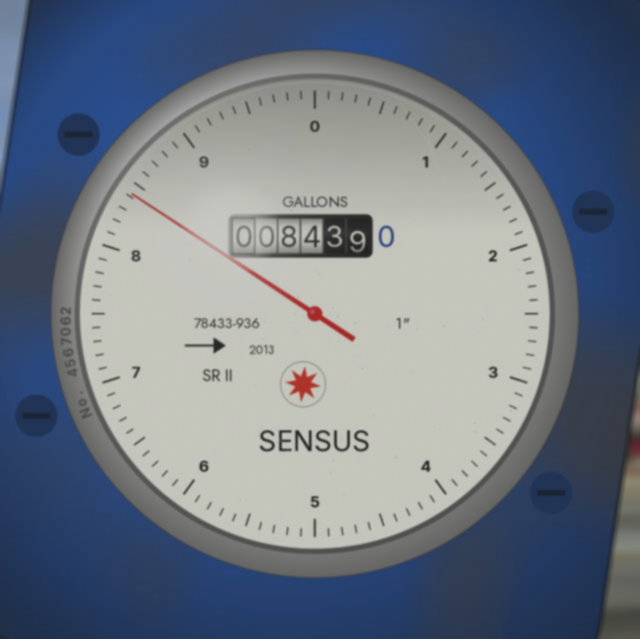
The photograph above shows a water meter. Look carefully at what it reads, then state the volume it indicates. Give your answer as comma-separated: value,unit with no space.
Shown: 84388.4,gal
